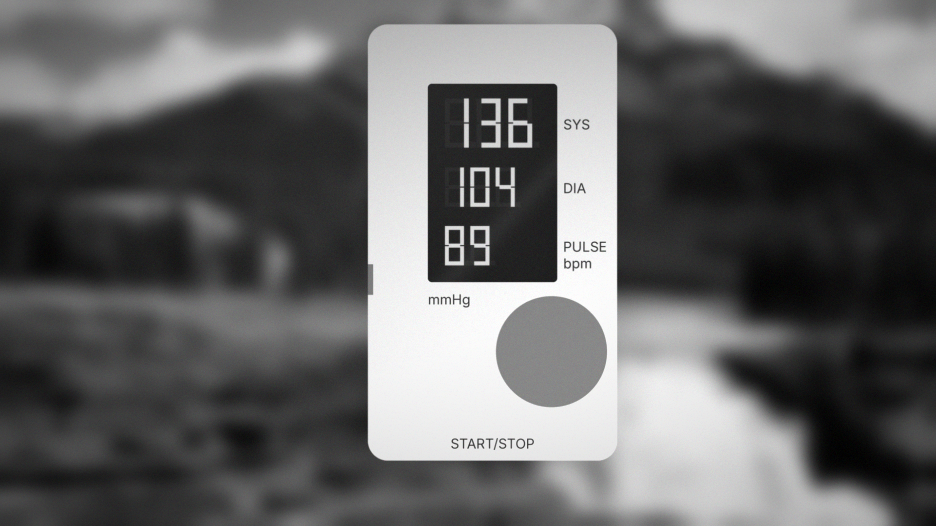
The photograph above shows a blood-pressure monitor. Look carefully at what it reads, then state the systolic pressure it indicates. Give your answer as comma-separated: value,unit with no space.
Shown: 136,mmHg
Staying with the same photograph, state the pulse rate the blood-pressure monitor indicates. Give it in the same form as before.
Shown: 89,bpm
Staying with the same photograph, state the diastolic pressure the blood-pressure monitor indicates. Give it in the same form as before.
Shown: 104,mmHg
